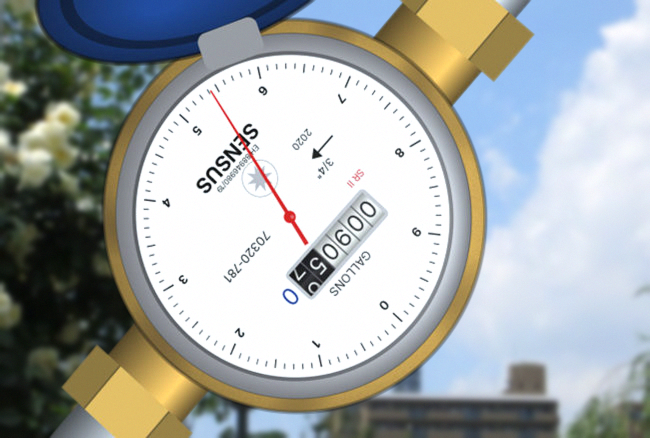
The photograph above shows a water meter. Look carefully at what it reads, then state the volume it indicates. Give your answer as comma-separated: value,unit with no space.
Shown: 90565.4,gal
